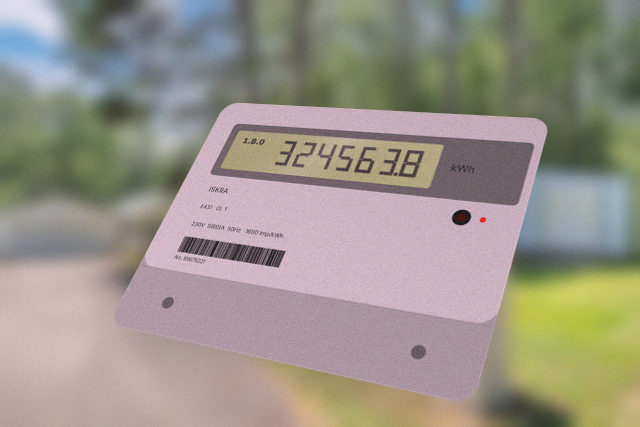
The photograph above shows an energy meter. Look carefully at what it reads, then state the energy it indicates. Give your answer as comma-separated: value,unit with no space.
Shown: 324563.8,kWh
